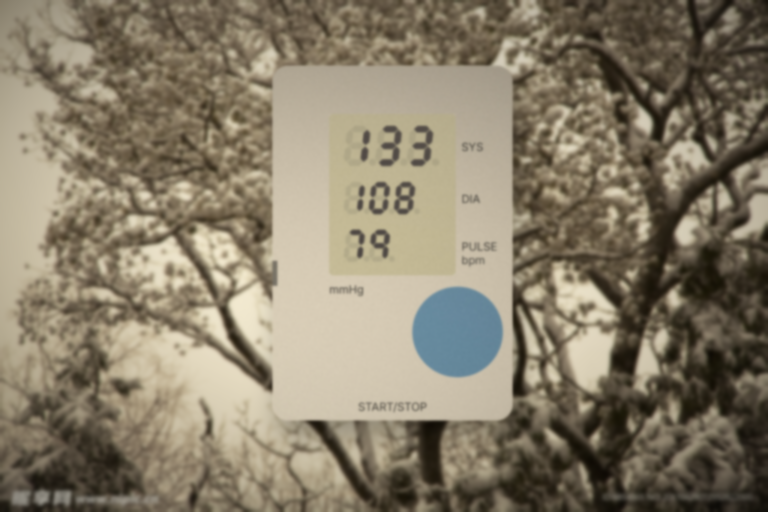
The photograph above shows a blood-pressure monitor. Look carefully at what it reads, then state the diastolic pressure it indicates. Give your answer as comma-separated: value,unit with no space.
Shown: 108,mmHg
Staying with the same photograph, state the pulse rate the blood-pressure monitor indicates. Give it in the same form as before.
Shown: 79,bpm
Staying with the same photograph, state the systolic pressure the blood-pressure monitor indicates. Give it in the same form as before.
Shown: 133,mmHg
